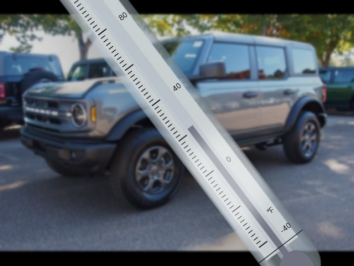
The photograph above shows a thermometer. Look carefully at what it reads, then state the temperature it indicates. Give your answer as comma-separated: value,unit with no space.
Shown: 22,°F
